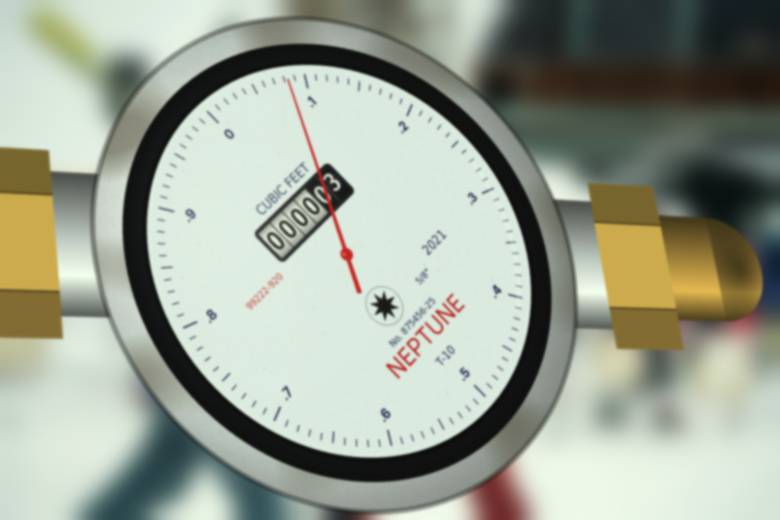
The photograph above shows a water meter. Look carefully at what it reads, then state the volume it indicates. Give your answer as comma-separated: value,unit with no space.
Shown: 3.08,ft³
